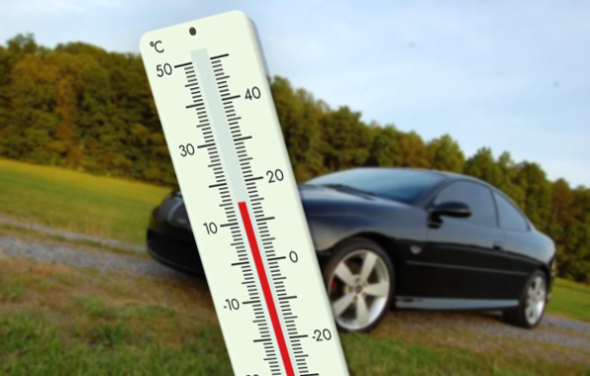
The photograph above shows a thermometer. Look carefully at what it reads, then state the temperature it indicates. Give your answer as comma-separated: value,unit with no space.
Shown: 15,°C
